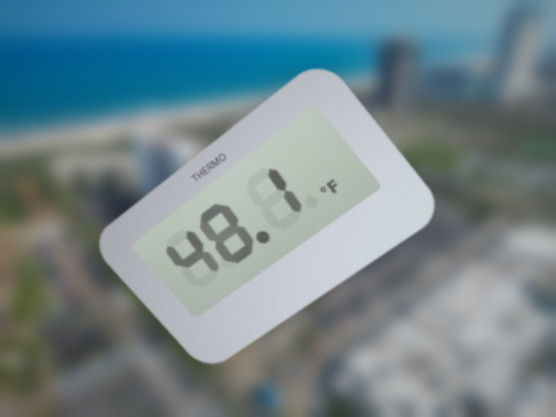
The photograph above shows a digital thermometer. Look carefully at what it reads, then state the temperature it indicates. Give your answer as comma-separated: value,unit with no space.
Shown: 48.1,°F
